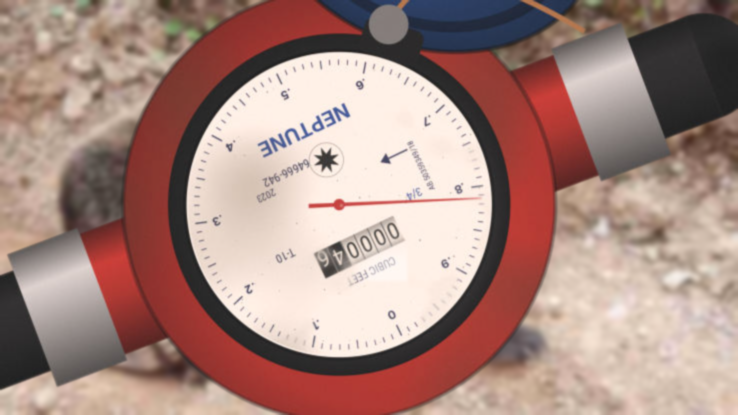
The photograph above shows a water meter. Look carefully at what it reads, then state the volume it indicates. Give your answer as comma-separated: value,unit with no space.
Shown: 45.81,ft³
